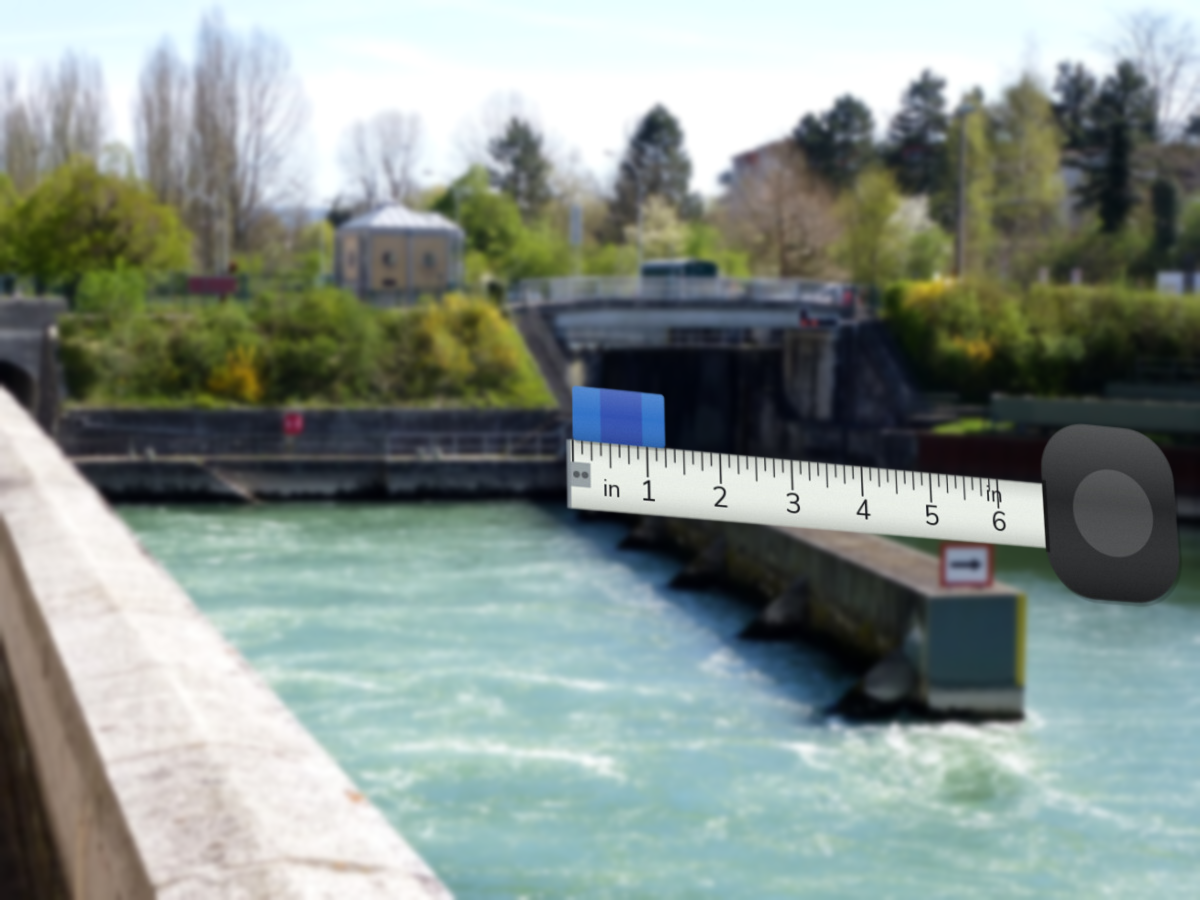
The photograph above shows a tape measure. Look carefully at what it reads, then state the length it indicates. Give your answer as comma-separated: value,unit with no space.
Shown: 1.25,in
